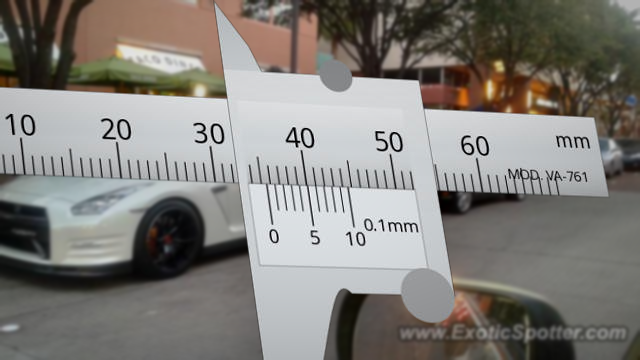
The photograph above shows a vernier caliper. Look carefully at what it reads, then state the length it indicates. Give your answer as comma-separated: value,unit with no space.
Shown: 35.6,mm
